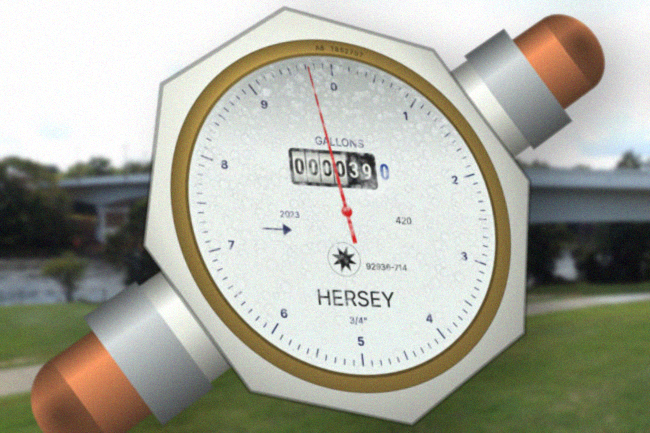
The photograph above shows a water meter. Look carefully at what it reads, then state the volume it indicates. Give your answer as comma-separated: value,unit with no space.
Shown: 389.7,gal
